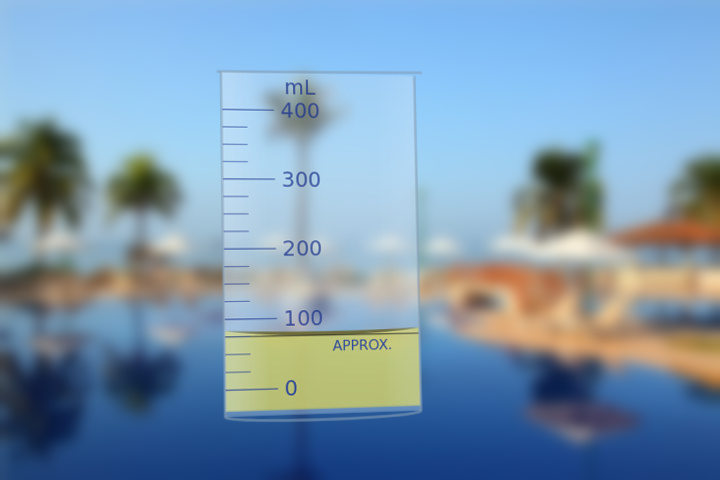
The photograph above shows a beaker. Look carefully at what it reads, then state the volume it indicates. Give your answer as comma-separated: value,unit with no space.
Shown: 75,mL
